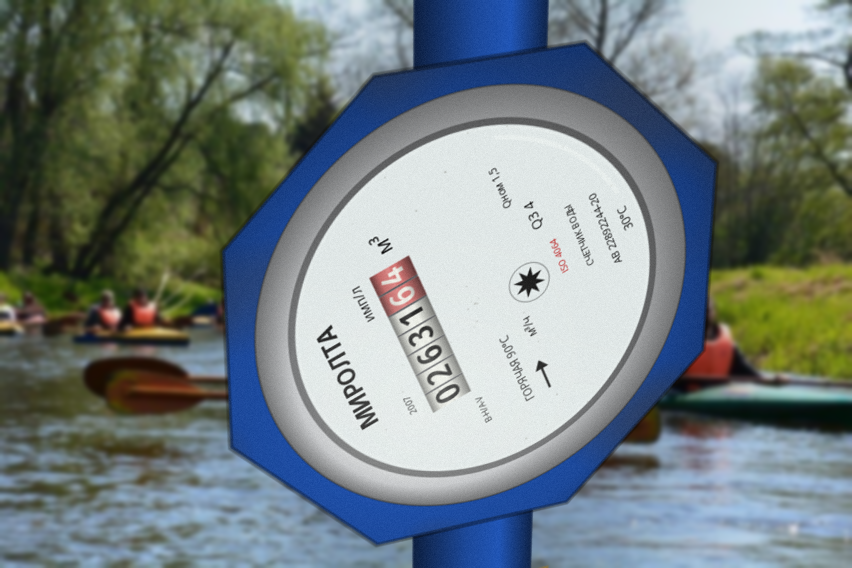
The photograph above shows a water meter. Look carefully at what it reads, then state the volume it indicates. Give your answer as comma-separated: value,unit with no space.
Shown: 2631.64,m³
